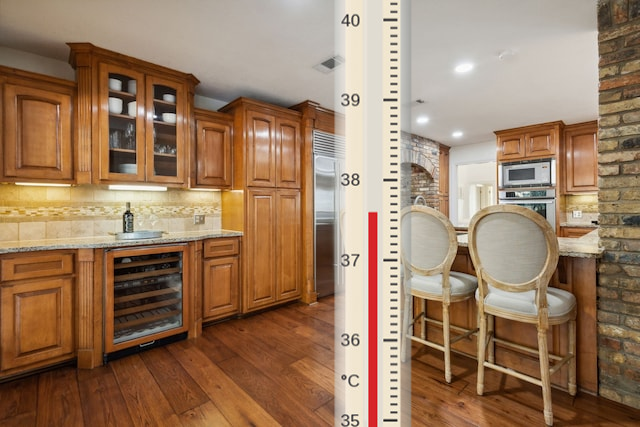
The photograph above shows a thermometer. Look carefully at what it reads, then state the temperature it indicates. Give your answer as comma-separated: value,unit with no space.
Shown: 37.6,°C
